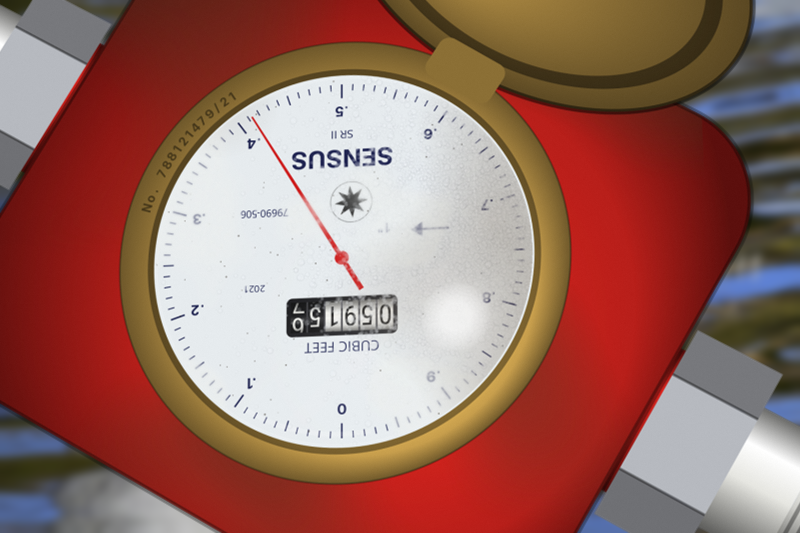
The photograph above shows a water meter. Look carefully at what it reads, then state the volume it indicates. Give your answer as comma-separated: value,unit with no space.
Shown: 59156.41,ft³
